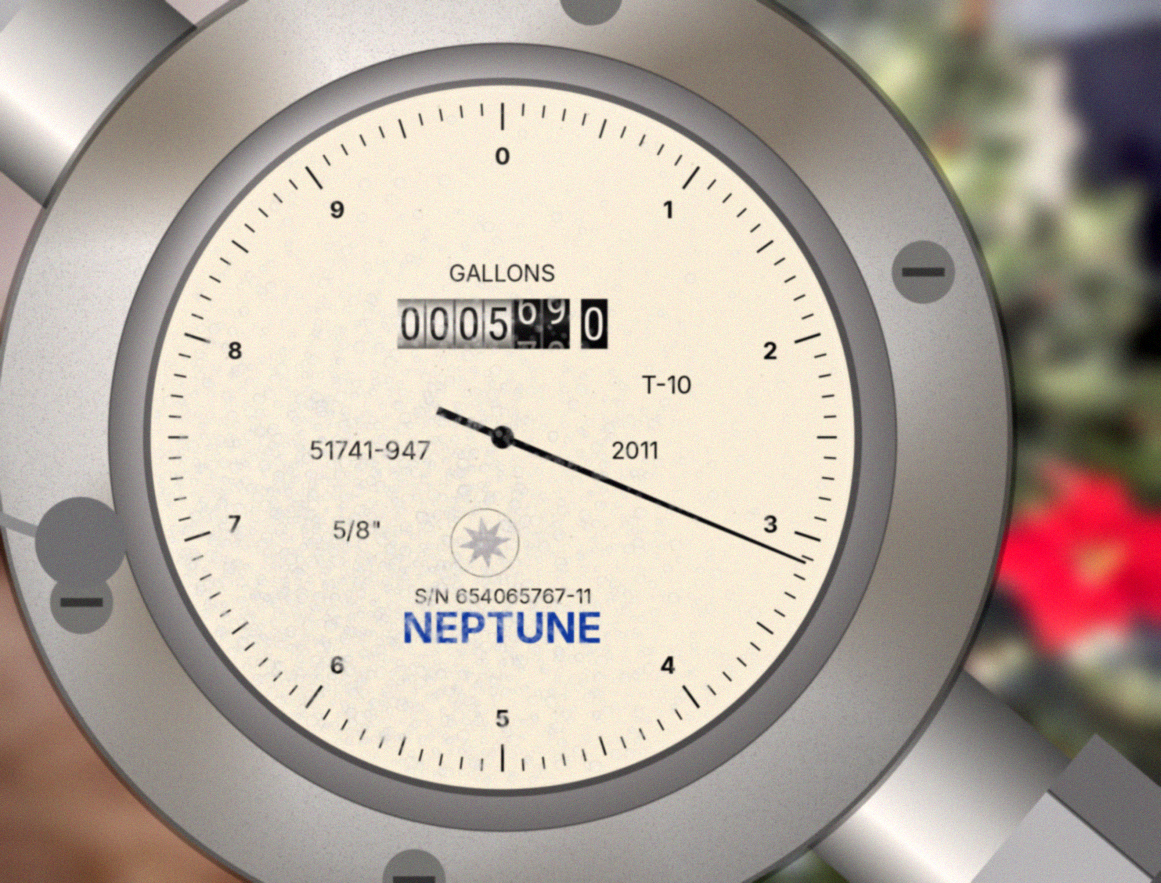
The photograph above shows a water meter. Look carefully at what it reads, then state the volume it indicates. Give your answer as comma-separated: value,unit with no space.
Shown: 5693.1,gal
